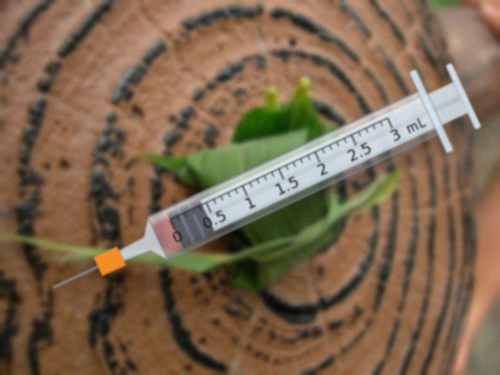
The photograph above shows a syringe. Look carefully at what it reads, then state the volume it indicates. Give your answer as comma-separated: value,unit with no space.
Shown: 0,mL
